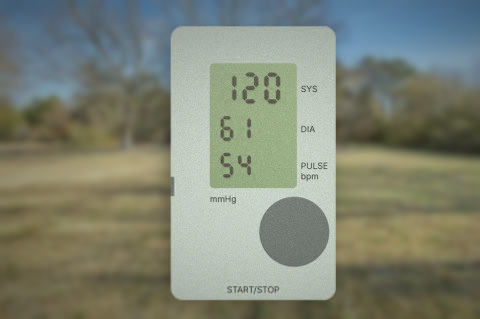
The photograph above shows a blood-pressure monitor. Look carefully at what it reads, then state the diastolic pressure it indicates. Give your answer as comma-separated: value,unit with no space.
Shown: 61,mmHg
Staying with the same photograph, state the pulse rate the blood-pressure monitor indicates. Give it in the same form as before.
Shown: 54,bpm
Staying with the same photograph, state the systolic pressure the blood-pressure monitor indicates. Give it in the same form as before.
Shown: 120,mmHg
